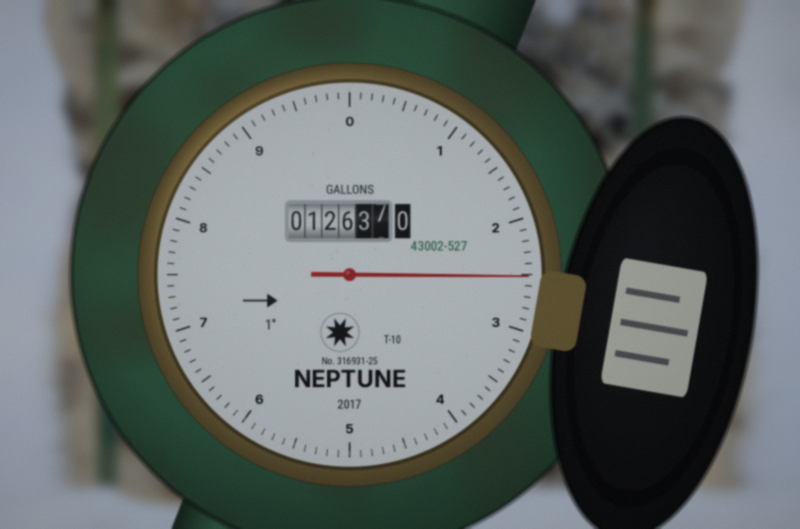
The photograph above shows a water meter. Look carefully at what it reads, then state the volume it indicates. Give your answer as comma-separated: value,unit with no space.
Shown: 126372.5,gal
